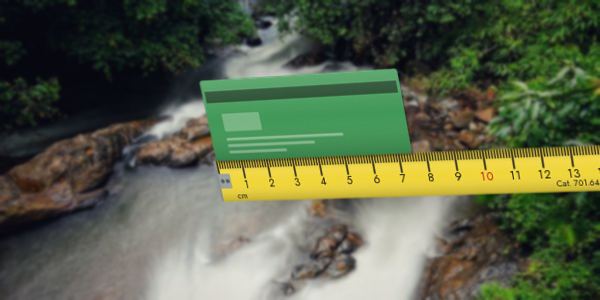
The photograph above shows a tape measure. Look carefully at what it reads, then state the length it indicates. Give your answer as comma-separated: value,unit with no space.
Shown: 7.5,cm
